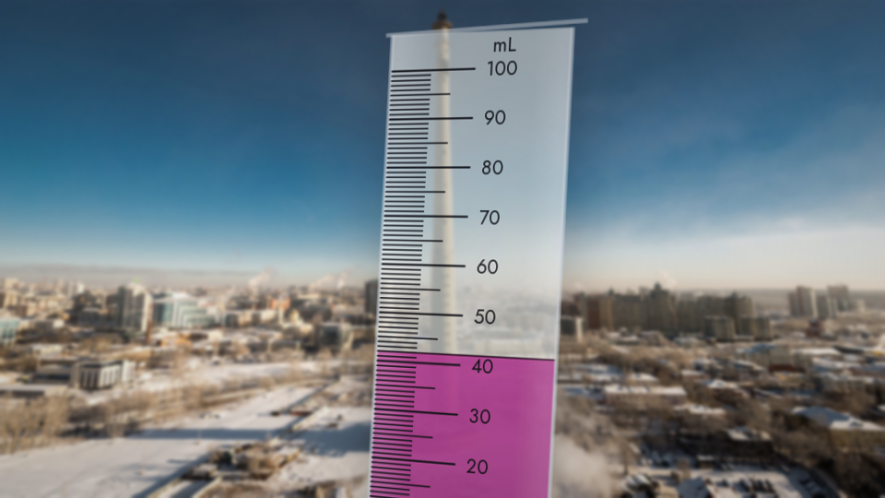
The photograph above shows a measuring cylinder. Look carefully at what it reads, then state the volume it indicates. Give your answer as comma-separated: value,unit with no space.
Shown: 42,mL
